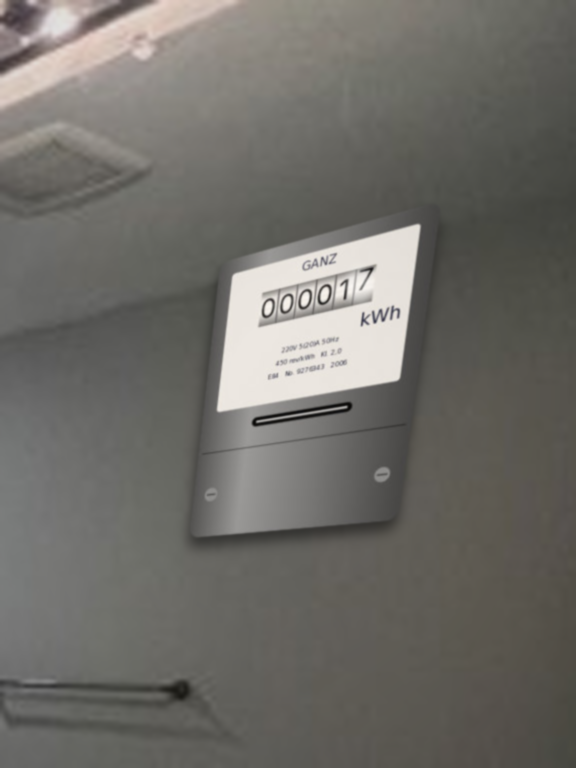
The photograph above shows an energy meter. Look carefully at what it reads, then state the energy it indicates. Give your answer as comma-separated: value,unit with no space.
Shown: 17,kWh
